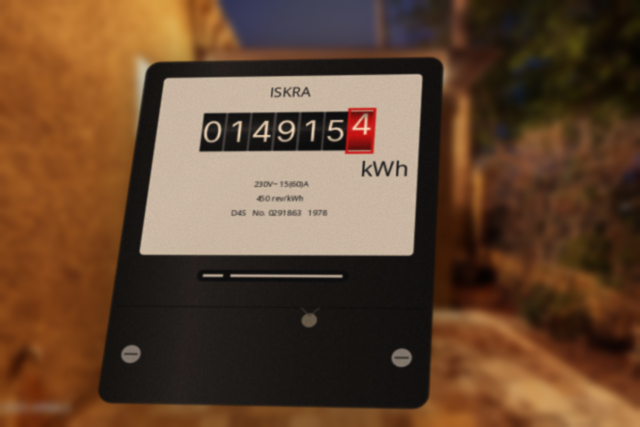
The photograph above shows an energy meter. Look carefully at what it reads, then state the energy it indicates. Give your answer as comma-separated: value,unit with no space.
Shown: 14915.4,kWh
